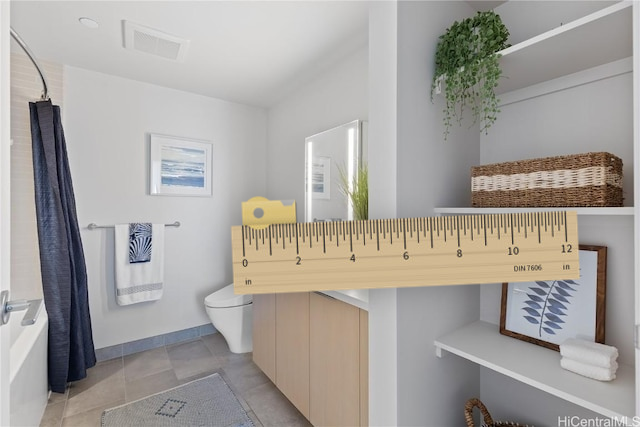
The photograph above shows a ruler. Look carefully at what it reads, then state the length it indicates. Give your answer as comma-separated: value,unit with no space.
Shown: 2,in
